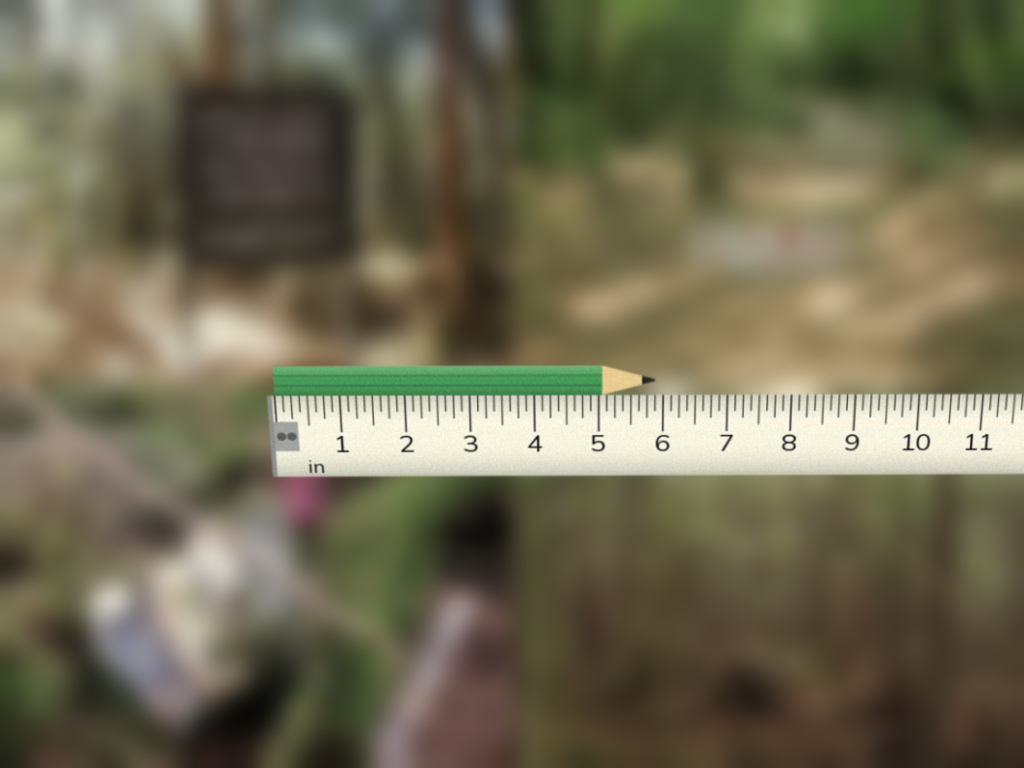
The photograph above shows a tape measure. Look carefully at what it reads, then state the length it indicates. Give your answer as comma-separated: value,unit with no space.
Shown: 5.875,in
